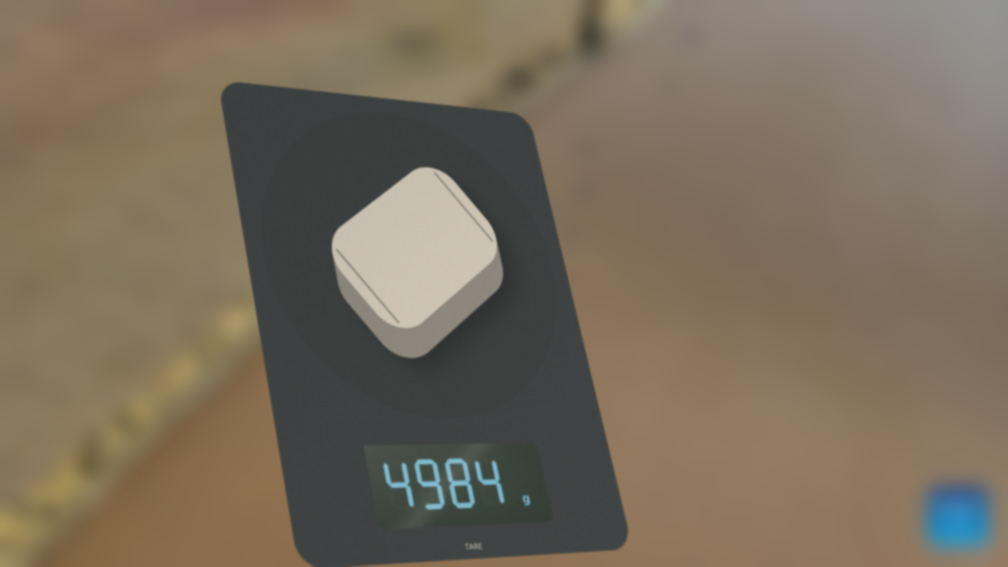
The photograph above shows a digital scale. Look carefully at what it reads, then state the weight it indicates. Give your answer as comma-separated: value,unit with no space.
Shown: 4984,g
